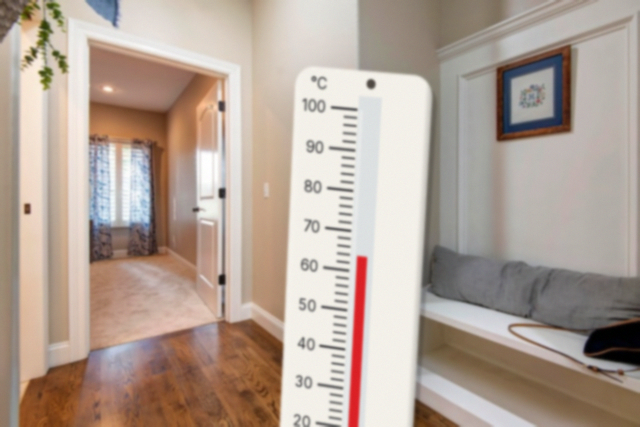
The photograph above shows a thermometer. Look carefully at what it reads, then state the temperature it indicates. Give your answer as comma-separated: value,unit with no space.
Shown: 64,°C
